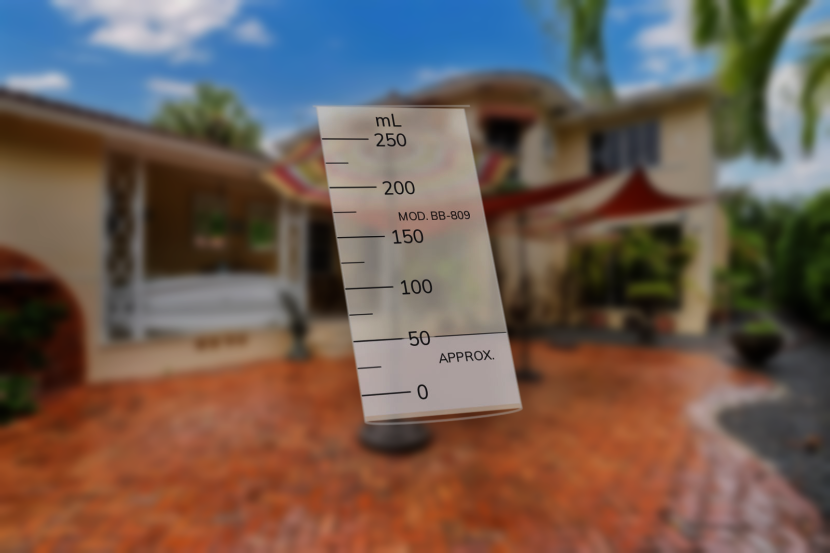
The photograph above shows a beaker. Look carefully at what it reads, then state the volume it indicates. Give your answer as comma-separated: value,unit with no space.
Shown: 50,mL
